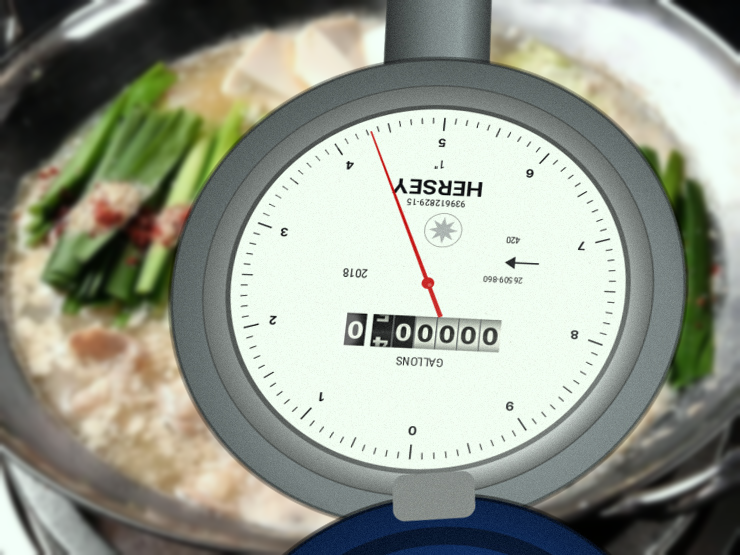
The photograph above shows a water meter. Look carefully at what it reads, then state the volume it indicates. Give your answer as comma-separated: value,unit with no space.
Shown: 44.3,gal
